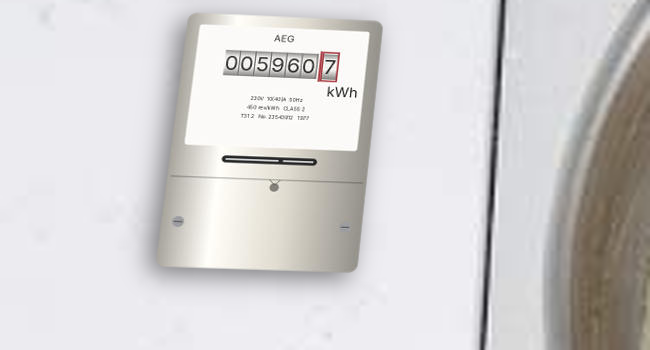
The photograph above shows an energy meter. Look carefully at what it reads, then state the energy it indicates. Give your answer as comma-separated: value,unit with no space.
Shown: 5960.7,kWh
